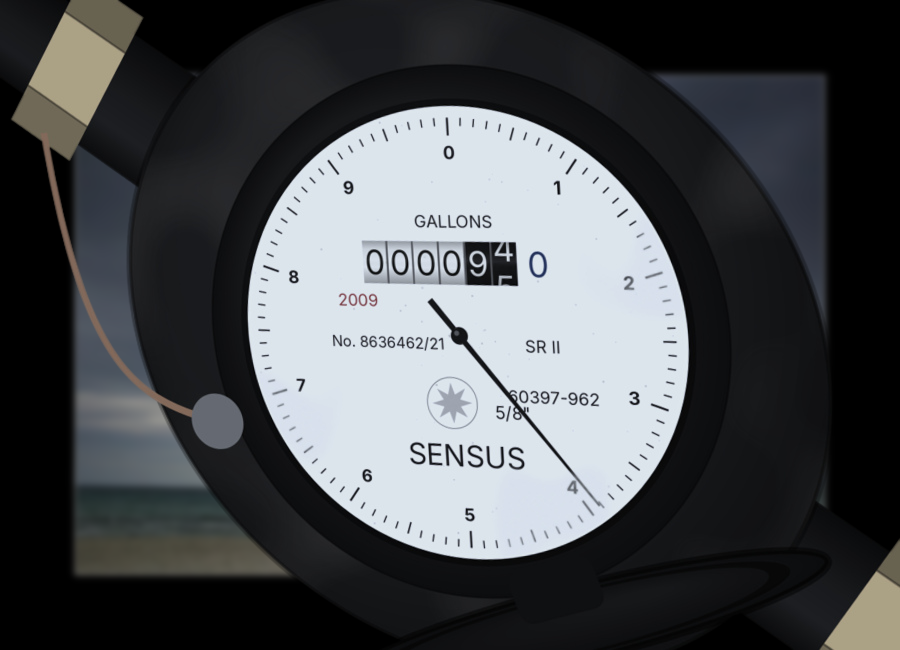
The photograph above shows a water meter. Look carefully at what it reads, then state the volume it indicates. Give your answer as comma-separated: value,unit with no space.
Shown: 943.9,gal
